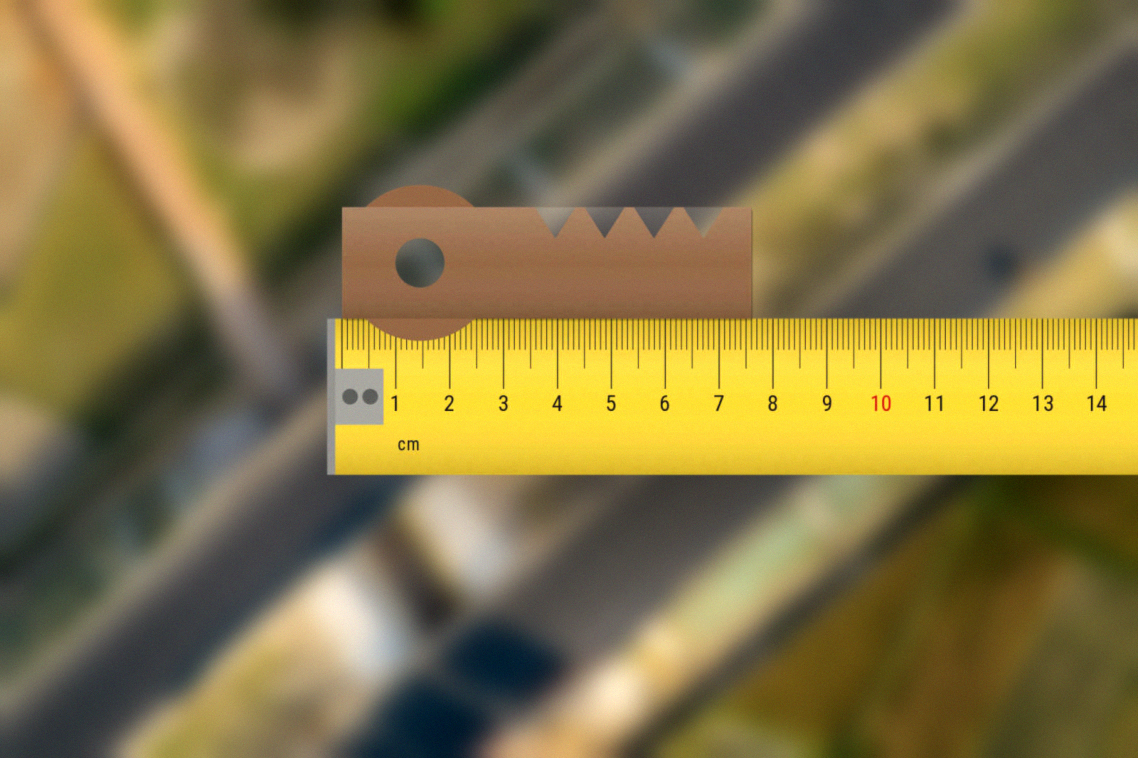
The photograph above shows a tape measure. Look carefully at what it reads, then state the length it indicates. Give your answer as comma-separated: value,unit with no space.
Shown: 7.6,cm
